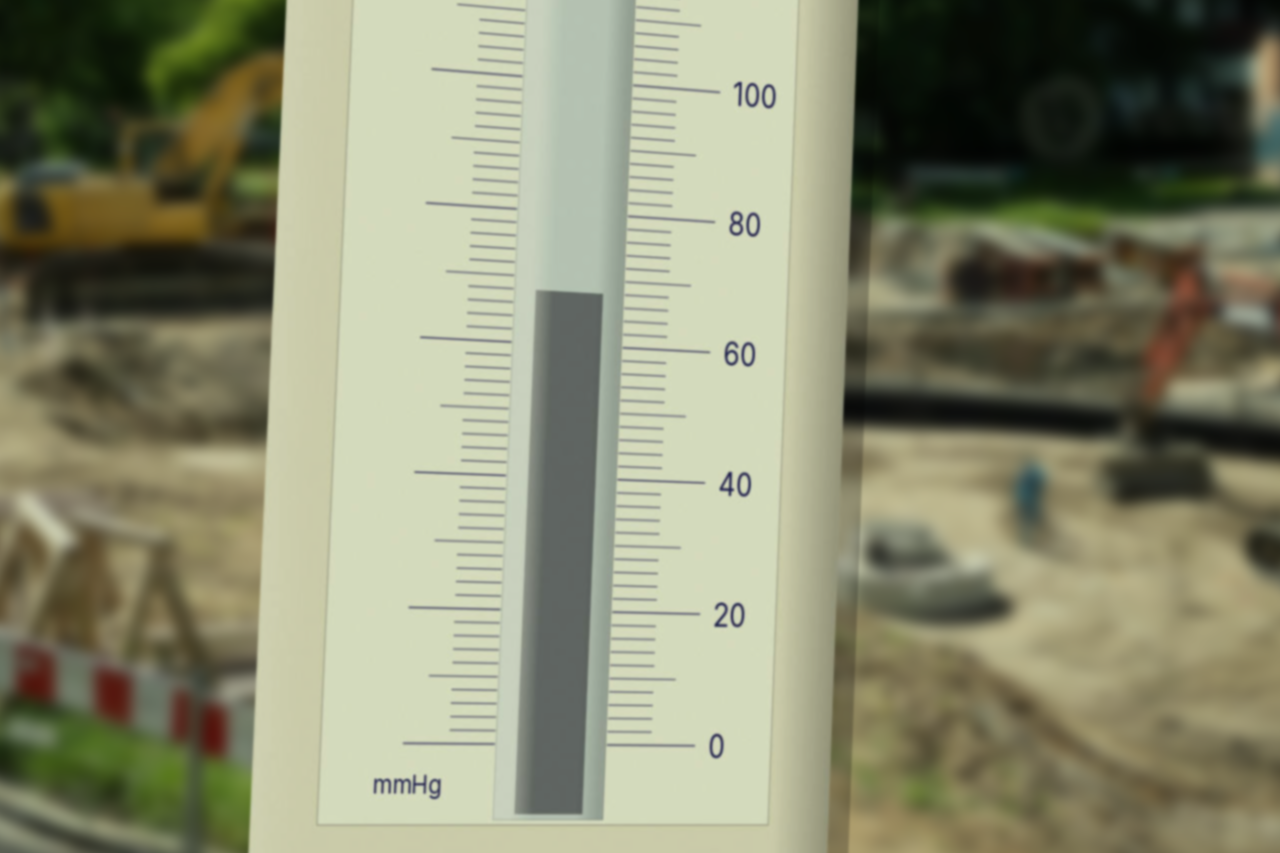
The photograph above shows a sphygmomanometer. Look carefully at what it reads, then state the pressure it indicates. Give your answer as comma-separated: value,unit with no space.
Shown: 68,mmHg
